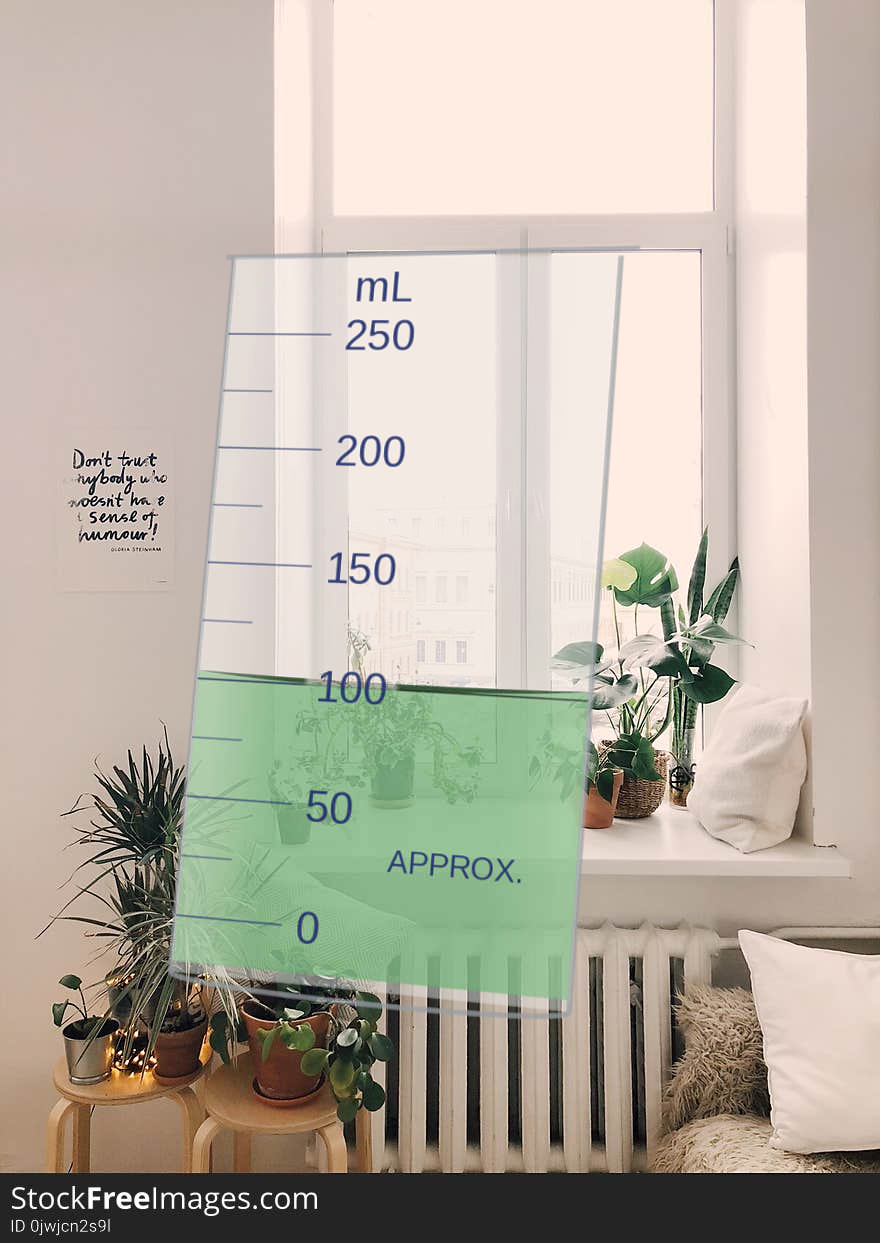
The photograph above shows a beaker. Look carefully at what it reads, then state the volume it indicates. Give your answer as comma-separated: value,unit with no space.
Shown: 100,mL
